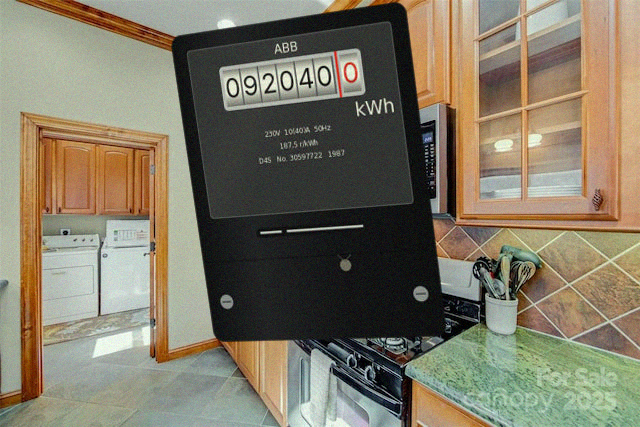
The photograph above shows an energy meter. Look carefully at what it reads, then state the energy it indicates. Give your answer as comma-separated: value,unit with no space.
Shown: 92040.0,kWh
